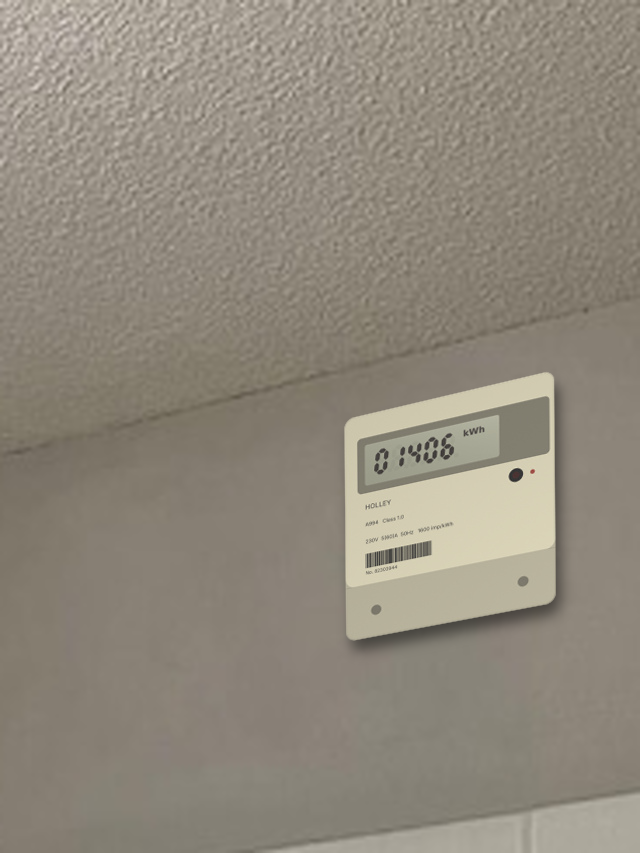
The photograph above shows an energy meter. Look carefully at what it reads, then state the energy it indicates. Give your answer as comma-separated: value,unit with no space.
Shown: 1406,kWh
